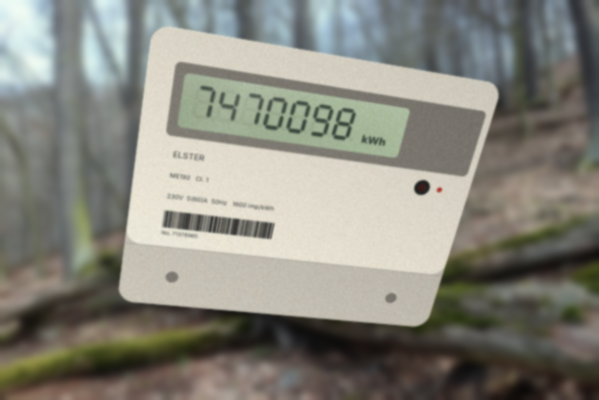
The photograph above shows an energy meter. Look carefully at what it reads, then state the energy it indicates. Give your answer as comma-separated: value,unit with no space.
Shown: 7470098,kWh
